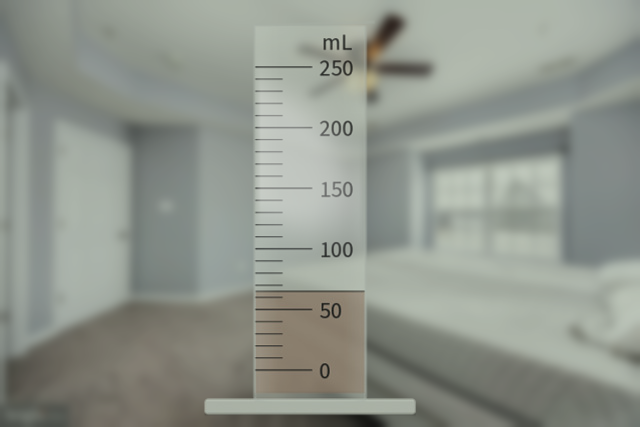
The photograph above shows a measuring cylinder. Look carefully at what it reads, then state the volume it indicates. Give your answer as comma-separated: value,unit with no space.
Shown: 65,mL
